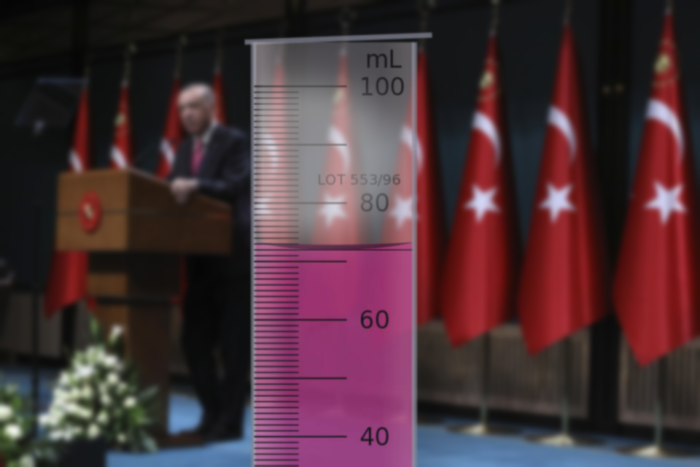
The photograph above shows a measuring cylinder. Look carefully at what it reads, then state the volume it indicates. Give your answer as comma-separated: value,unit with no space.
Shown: 72,mL
